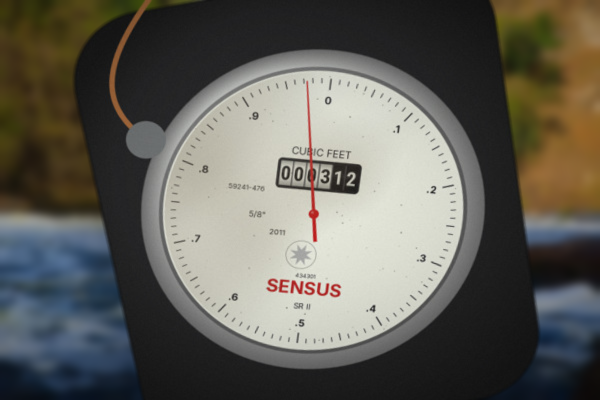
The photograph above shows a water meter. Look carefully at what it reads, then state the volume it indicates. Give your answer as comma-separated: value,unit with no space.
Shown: 311.97,ft³
